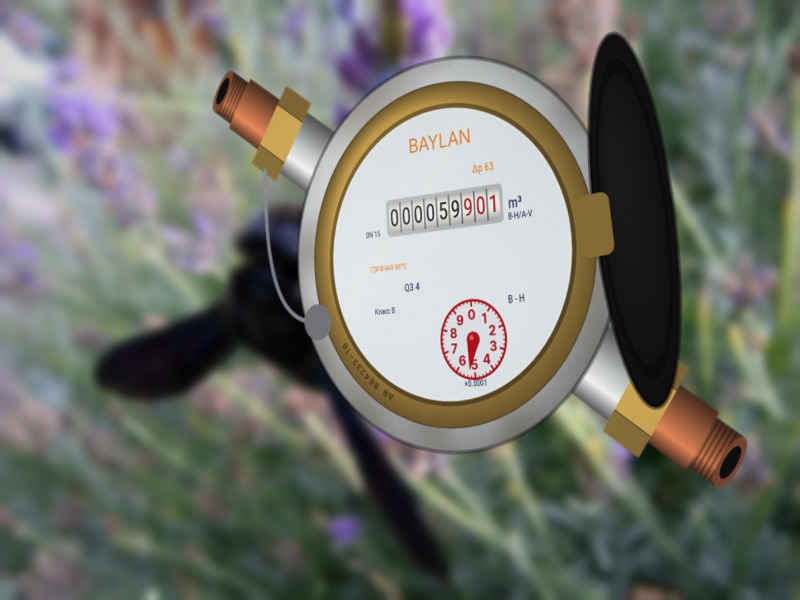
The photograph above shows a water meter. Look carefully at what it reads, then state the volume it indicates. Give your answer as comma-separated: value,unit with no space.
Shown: 59.9015,m³
